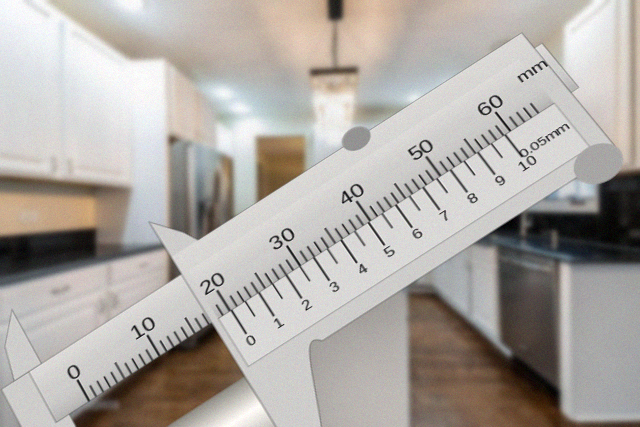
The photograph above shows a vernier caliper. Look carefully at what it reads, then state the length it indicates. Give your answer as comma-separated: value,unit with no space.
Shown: 20.2,mm
